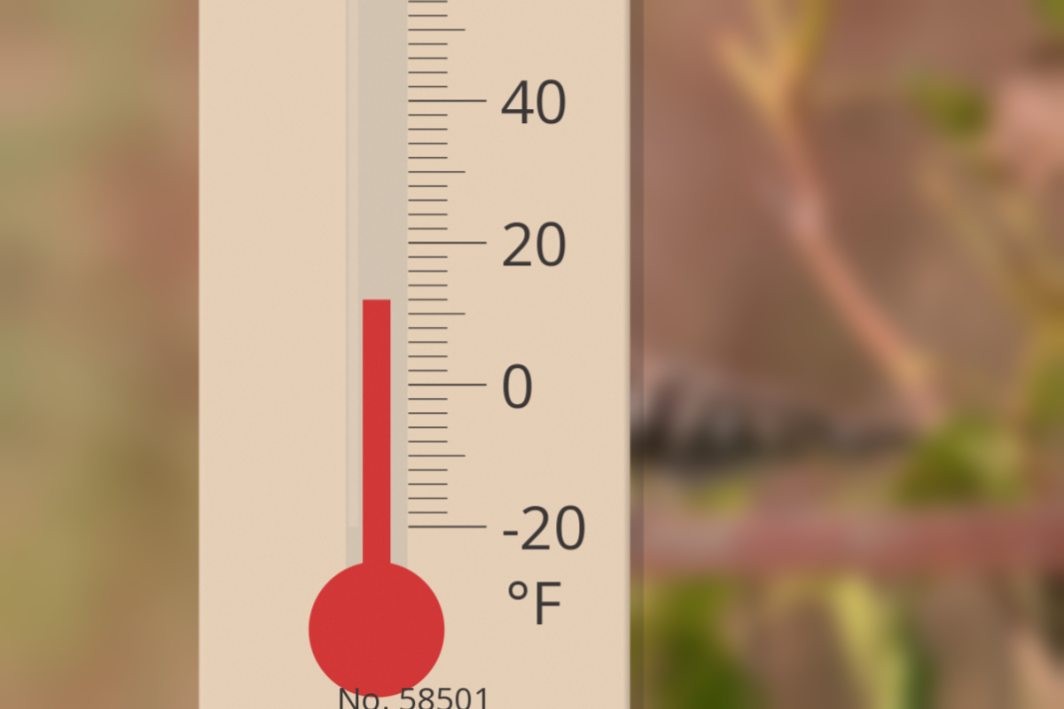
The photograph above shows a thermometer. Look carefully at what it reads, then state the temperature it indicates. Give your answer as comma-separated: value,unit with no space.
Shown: 12,°F
